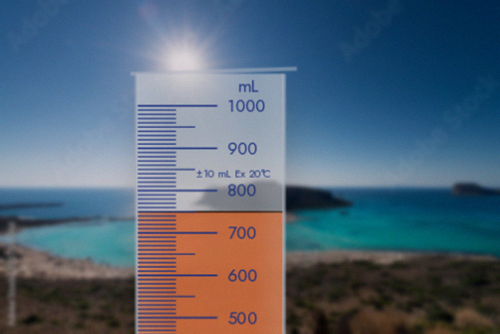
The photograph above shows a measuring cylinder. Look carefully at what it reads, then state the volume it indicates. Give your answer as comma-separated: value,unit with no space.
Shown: 750,mL
